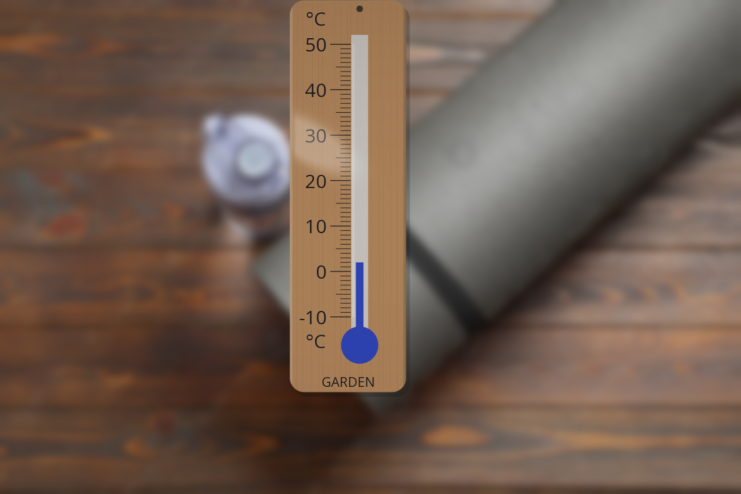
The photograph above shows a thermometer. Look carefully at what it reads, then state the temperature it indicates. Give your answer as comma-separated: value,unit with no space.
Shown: 2,°C
